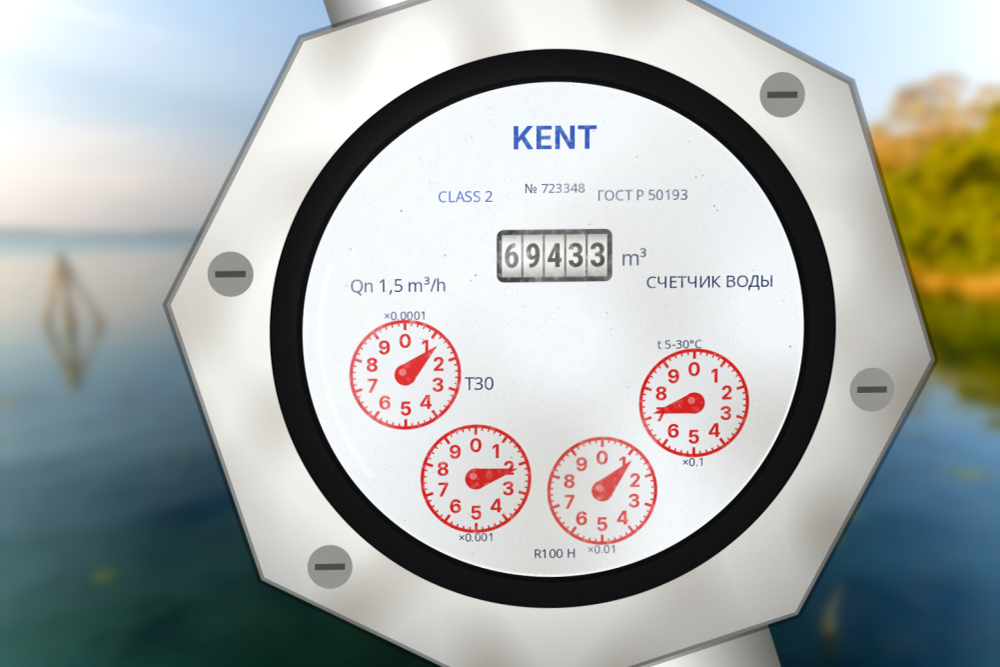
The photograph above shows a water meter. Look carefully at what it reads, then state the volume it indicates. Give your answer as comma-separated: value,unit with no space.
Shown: 69433.7121,m³
